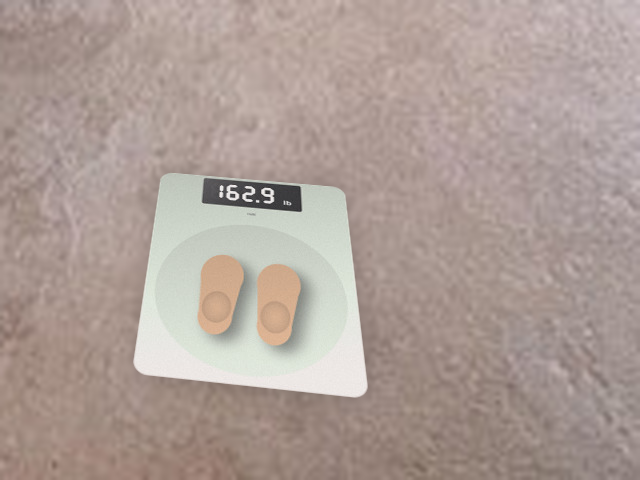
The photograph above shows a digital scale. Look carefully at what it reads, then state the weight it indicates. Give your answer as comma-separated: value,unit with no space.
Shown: 162.9,lb
